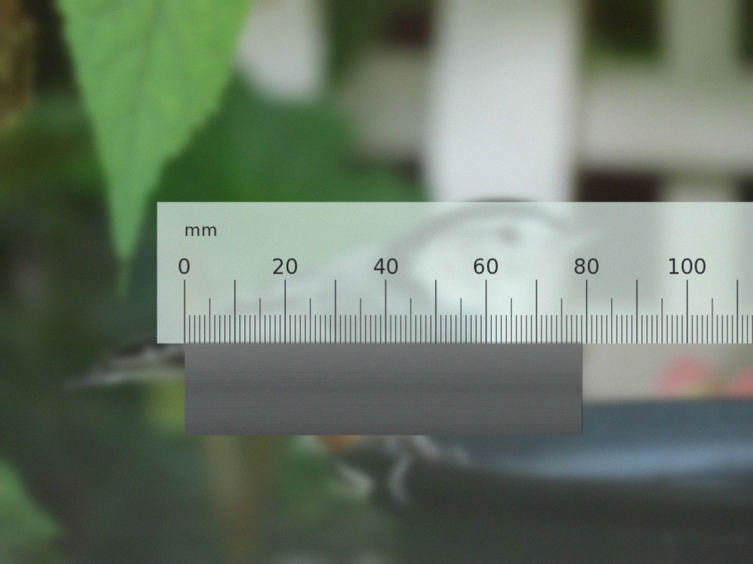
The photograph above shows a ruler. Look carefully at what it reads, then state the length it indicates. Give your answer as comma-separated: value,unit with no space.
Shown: 79,mm
